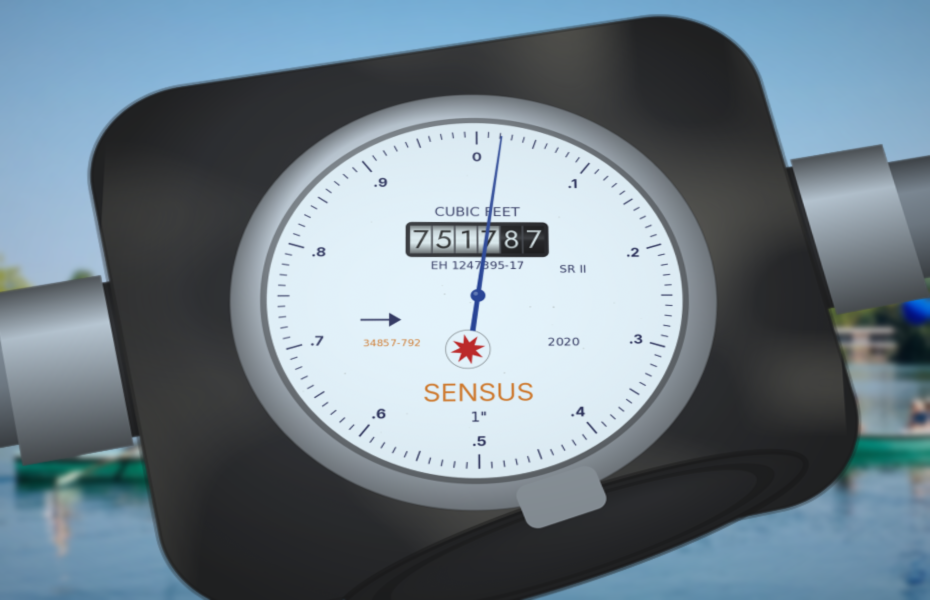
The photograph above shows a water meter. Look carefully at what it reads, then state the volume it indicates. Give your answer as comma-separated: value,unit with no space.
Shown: 751787.02,ft³
